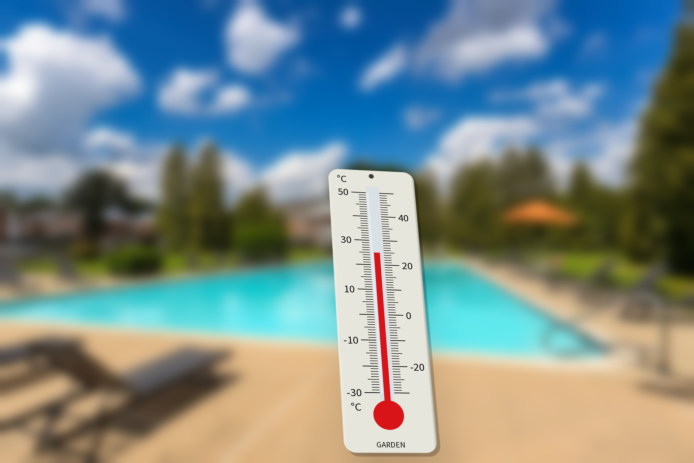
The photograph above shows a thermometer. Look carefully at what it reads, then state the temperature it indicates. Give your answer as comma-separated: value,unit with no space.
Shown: 25,°C
